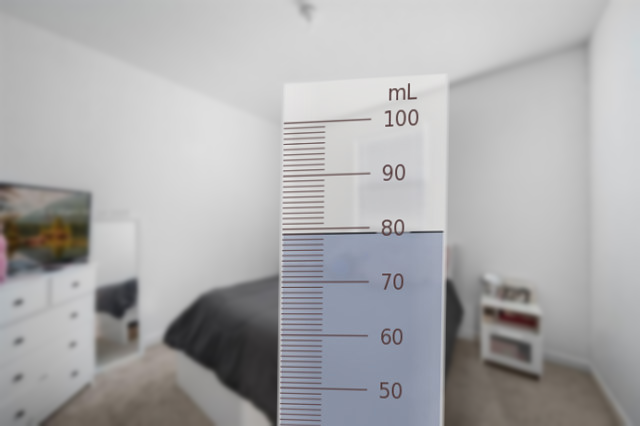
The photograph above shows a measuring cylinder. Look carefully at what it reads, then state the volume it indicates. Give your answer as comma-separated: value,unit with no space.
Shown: 79,mL
